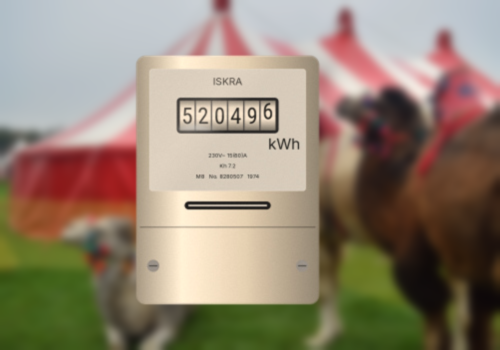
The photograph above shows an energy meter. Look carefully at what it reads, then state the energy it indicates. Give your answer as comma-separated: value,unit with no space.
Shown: 520496,kWh
